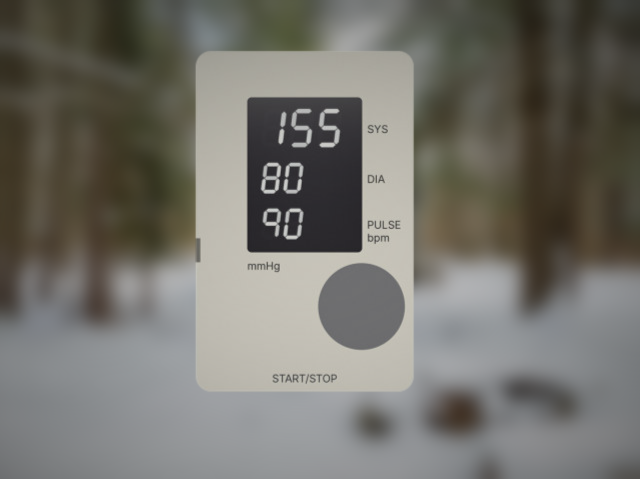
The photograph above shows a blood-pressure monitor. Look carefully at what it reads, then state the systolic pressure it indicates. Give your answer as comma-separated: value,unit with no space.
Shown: 155,mmHg
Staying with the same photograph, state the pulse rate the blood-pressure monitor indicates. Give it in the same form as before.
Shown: 90,bpm
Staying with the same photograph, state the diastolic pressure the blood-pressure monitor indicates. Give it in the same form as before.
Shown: 80,mmHg
